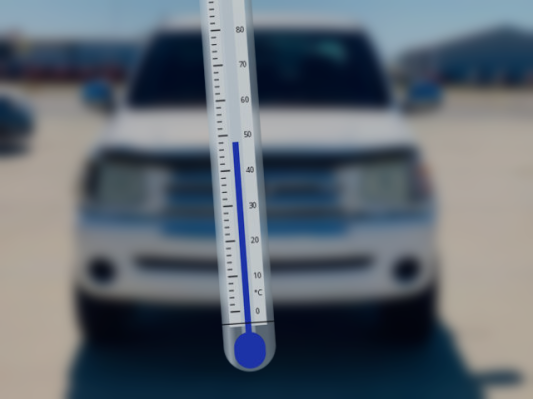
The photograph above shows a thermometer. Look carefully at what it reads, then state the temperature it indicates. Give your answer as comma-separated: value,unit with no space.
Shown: 48,°C
